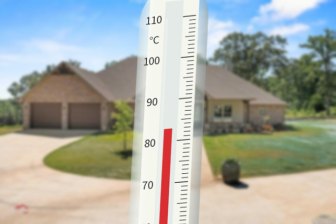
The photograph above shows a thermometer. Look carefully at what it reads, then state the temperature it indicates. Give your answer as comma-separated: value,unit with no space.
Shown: 83,°C
